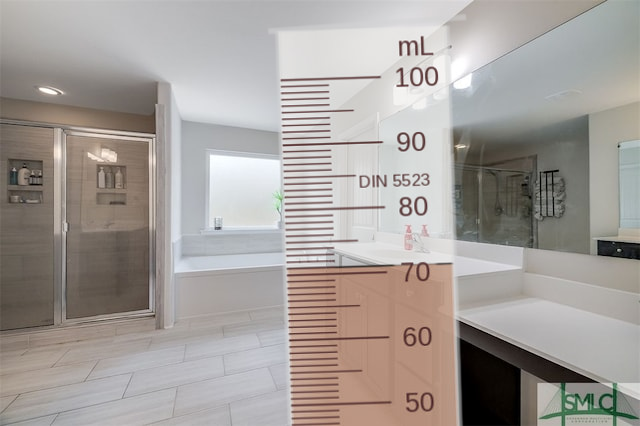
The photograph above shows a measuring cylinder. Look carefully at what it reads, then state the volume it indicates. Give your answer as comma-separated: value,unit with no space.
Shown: 71,mL
